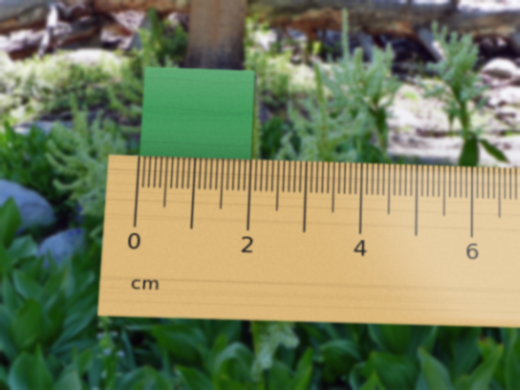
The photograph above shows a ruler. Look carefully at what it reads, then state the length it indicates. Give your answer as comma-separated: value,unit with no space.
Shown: 2,cm
